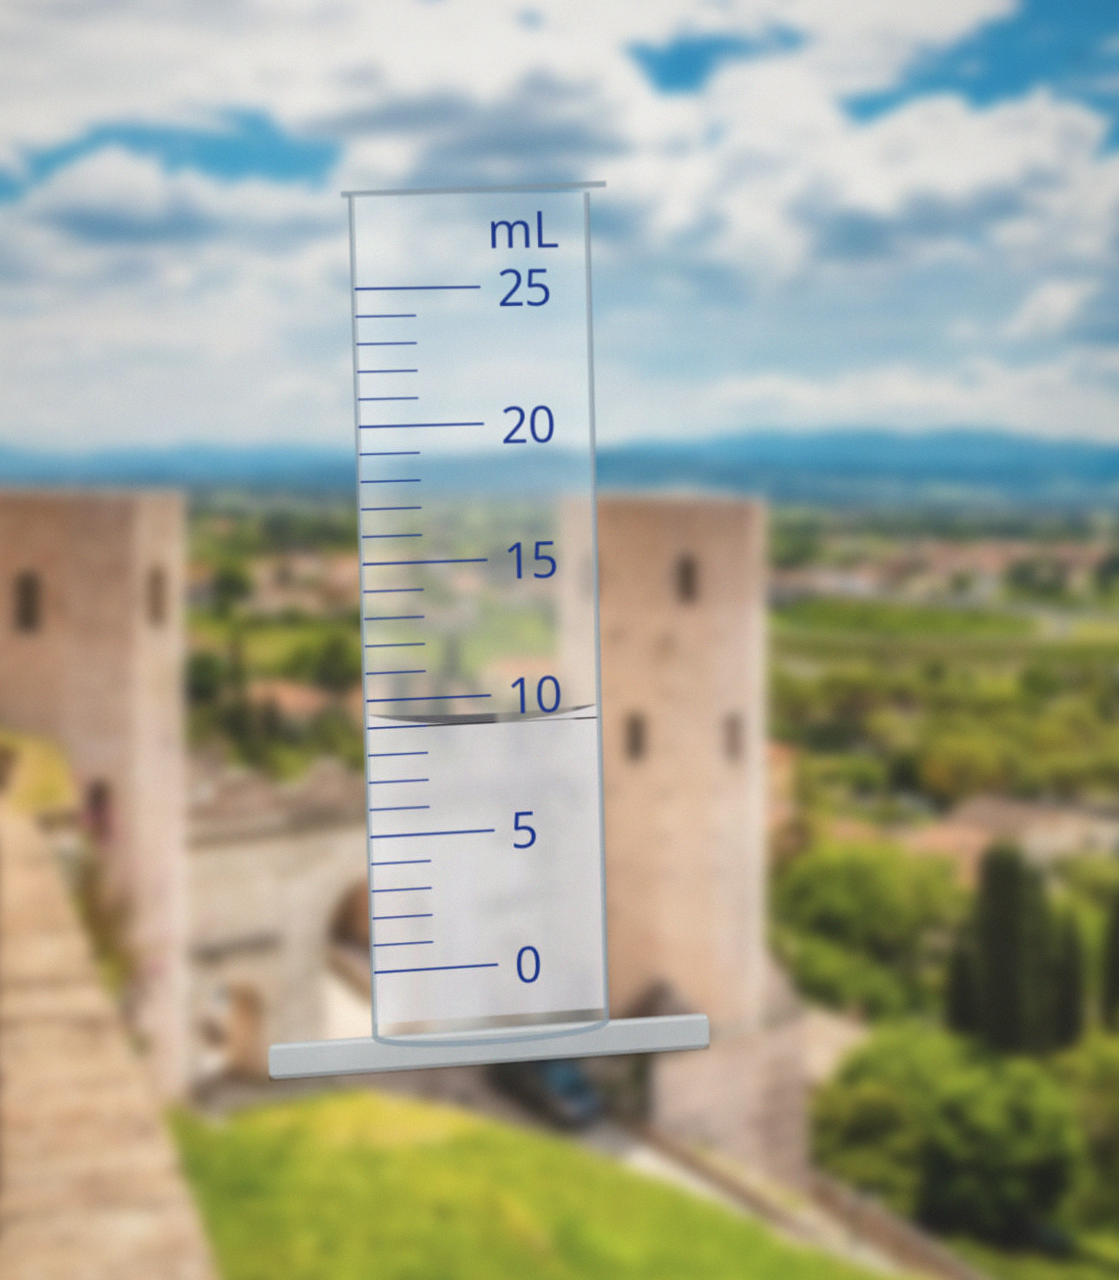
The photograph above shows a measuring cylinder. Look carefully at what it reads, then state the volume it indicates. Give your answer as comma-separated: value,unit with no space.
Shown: 9,mL
